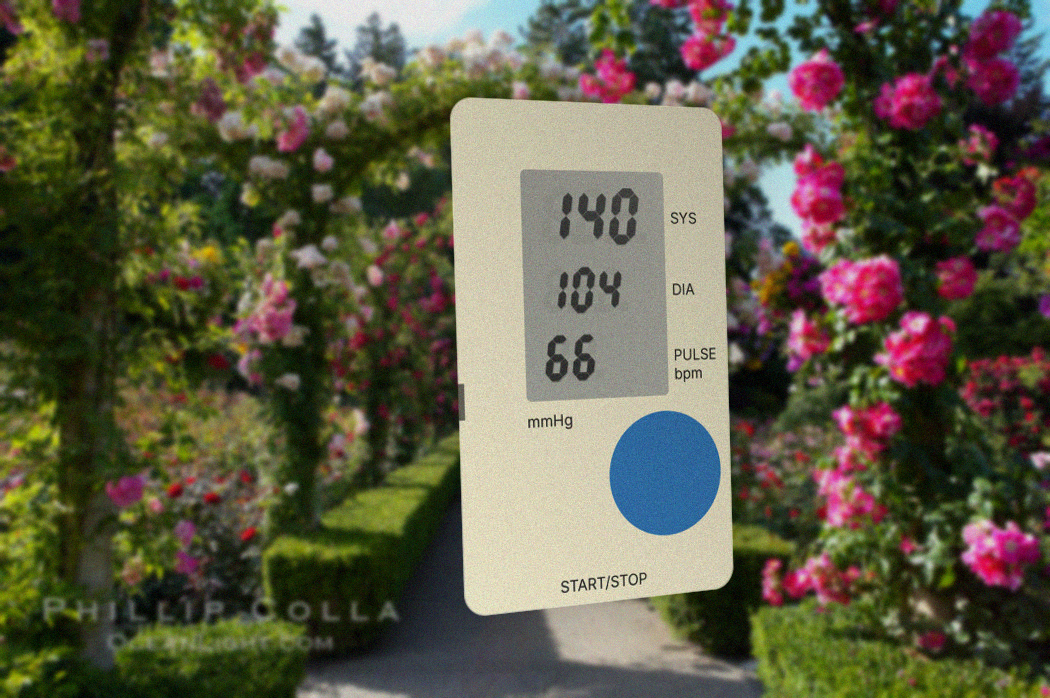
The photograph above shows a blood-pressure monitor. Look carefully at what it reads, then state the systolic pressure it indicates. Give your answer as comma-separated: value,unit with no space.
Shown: 140,mmHg
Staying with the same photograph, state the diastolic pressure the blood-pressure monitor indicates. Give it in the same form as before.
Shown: 104,mmHg
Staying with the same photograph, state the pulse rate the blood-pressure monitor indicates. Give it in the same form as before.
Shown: 66,bpm
